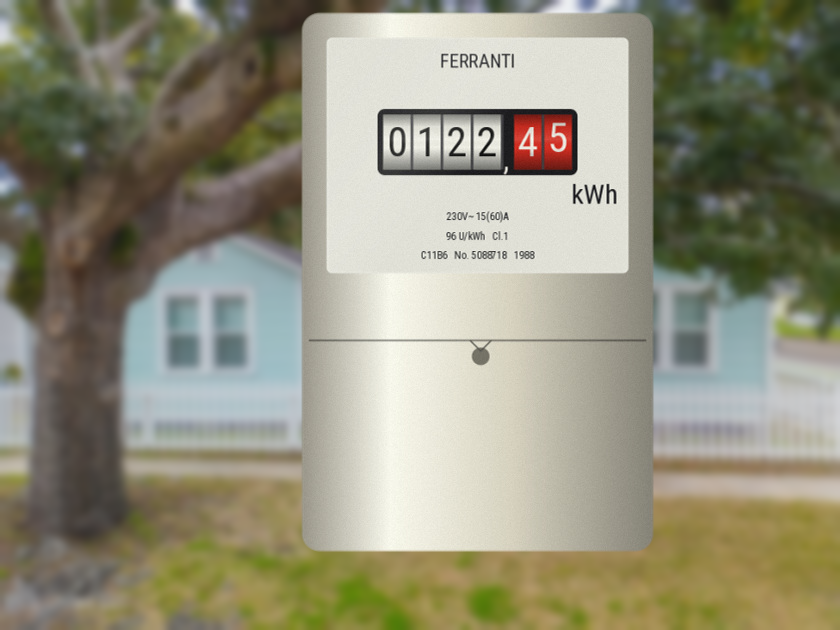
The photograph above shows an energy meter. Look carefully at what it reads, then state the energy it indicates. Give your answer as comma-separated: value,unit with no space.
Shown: 122.45,kWh
